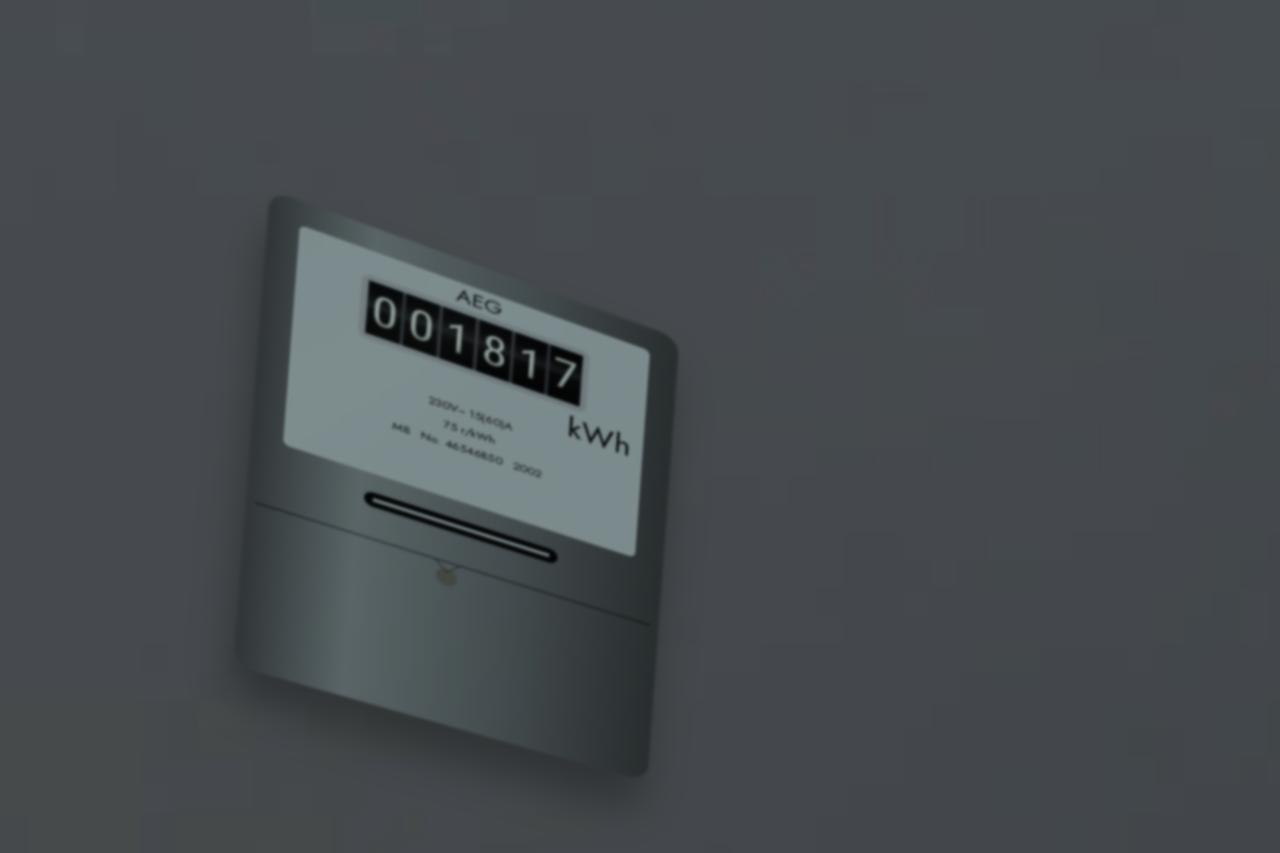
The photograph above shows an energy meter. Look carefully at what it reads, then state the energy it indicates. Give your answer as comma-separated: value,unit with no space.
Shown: 1817,kWh
